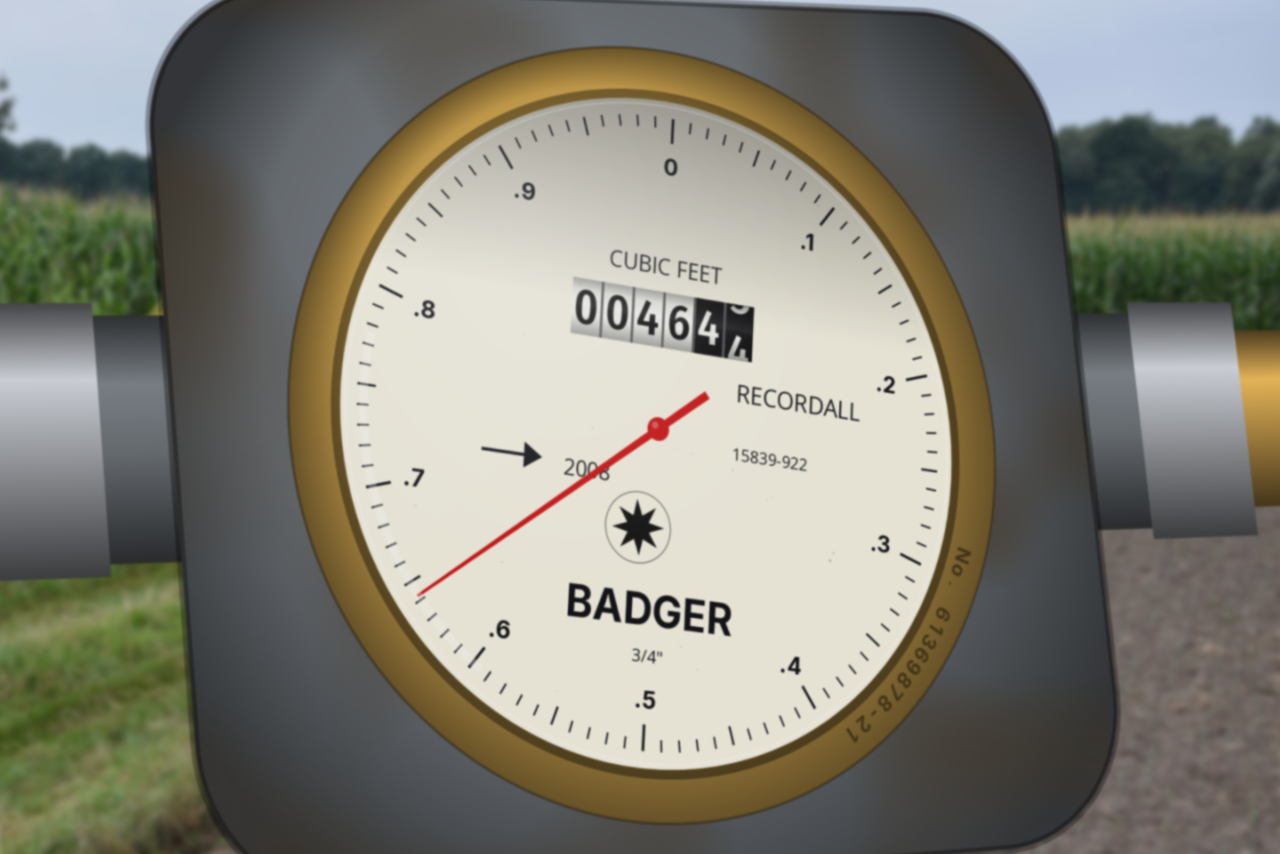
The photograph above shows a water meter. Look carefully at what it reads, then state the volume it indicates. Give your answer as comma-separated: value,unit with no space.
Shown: 4643.64,ft³
